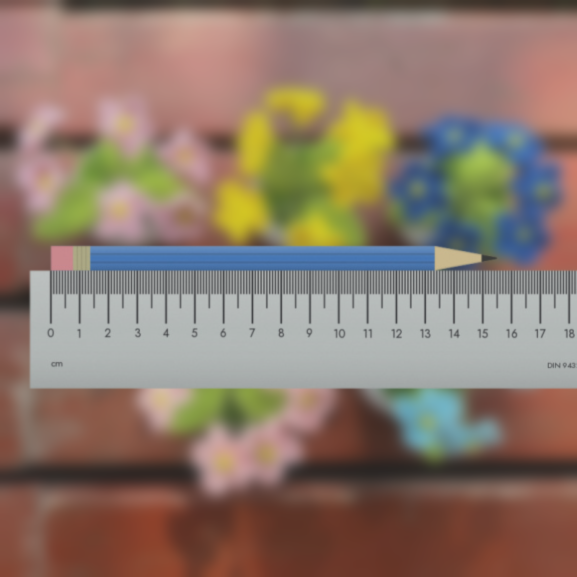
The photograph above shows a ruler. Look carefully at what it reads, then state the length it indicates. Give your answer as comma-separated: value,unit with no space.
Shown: 15.5,cm
